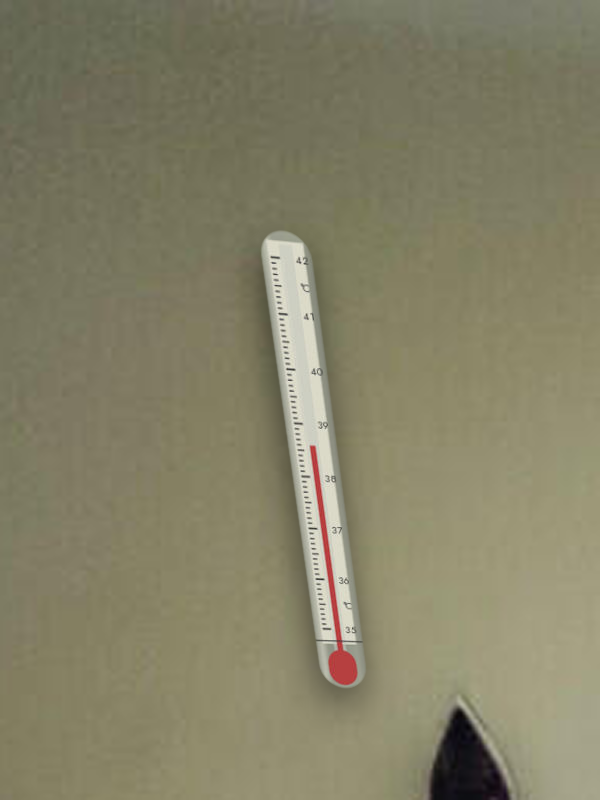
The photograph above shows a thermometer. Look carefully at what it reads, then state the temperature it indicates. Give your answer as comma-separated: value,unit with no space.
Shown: 38.6,°C
